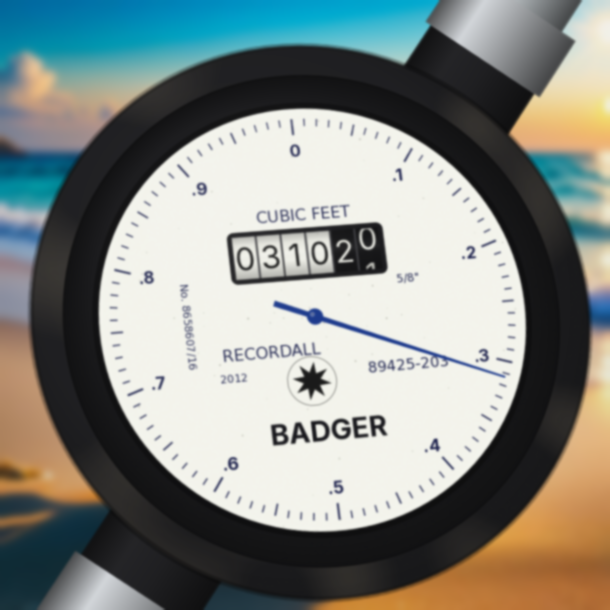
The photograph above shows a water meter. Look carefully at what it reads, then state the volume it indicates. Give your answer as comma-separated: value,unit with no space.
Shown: 31020.31,ft³
